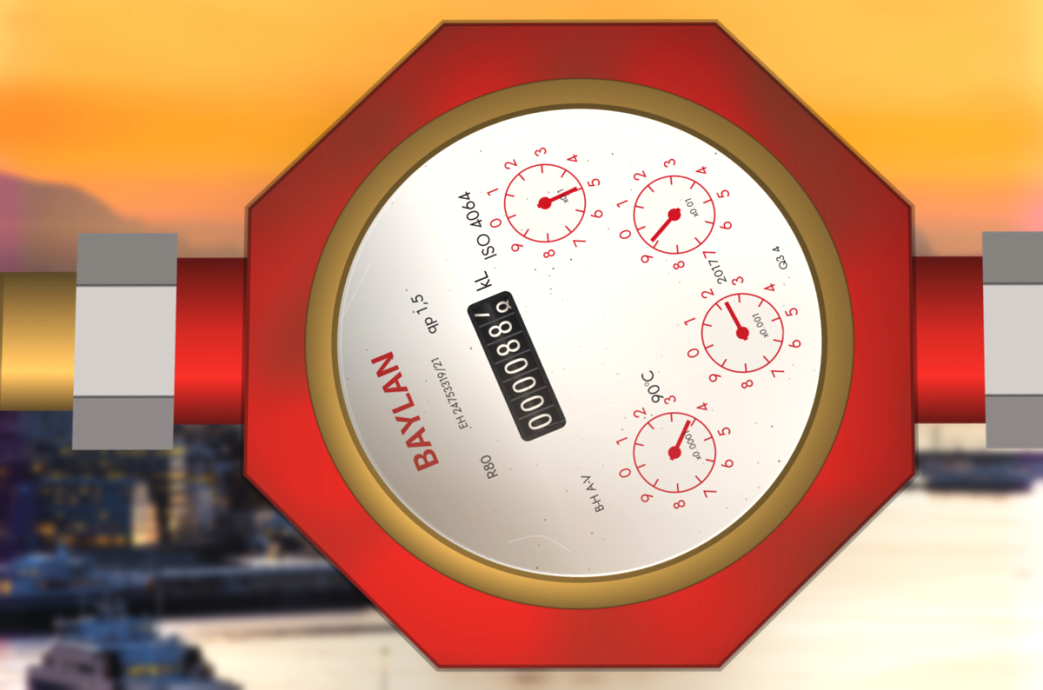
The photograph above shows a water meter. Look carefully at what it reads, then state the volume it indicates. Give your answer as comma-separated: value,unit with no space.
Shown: 887.4923,kL
